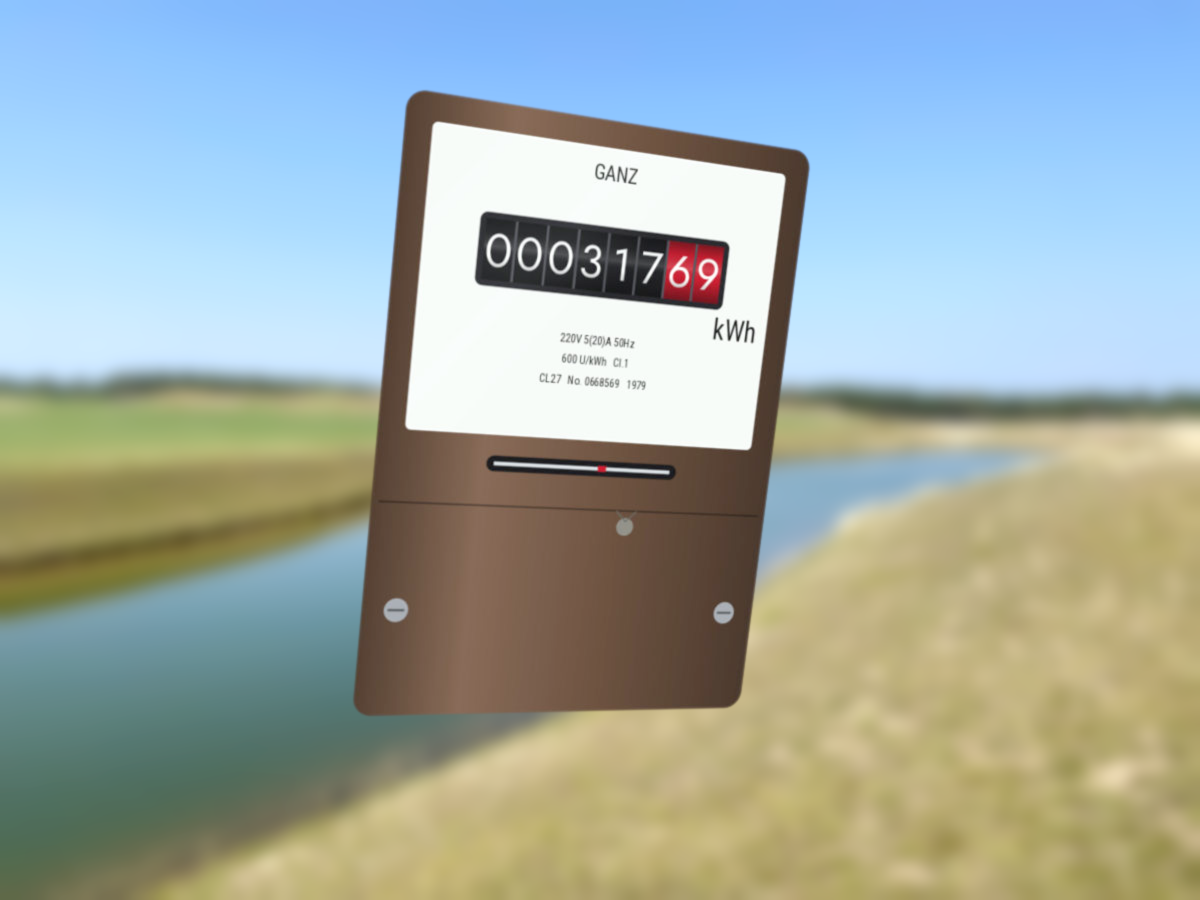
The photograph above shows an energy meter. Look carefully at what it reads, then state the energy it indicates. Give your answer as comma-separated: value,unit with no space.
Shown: 317.69,kWh
